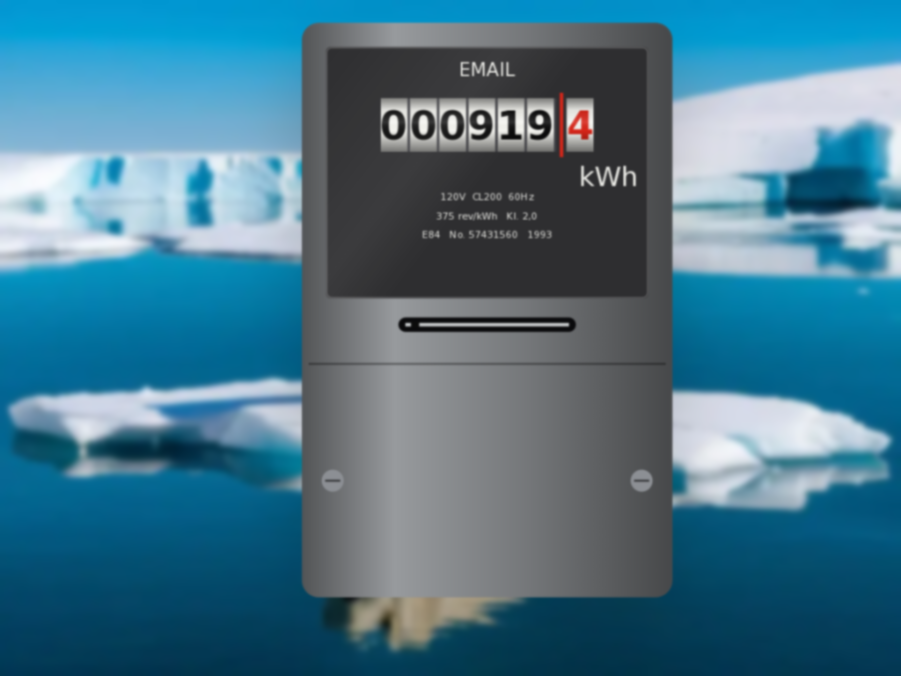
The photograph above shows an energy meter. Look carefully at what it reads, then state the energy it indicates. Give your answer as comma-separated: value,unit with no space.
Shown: 919.4,kWh
